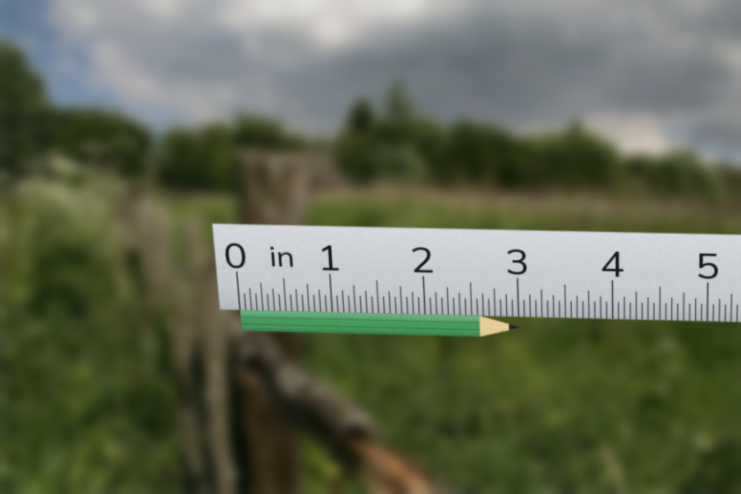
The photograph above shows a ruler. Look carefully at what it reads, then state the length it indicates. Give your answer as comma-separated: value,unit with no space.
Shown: 3,in
